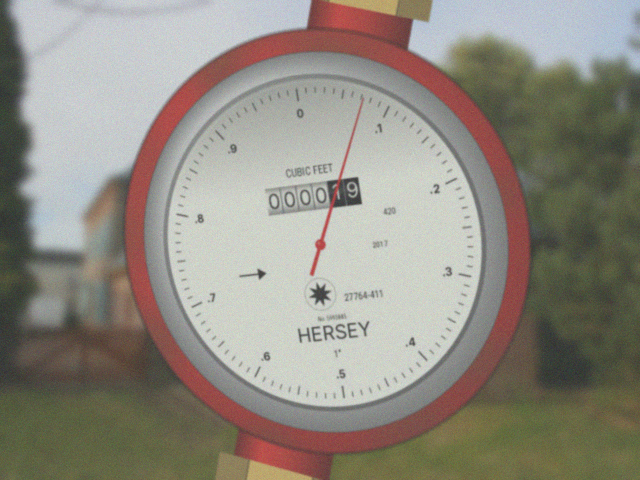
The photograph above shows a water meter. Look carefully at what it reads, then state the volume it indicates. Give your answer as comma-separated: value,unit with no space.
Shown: 19.07,ft³
